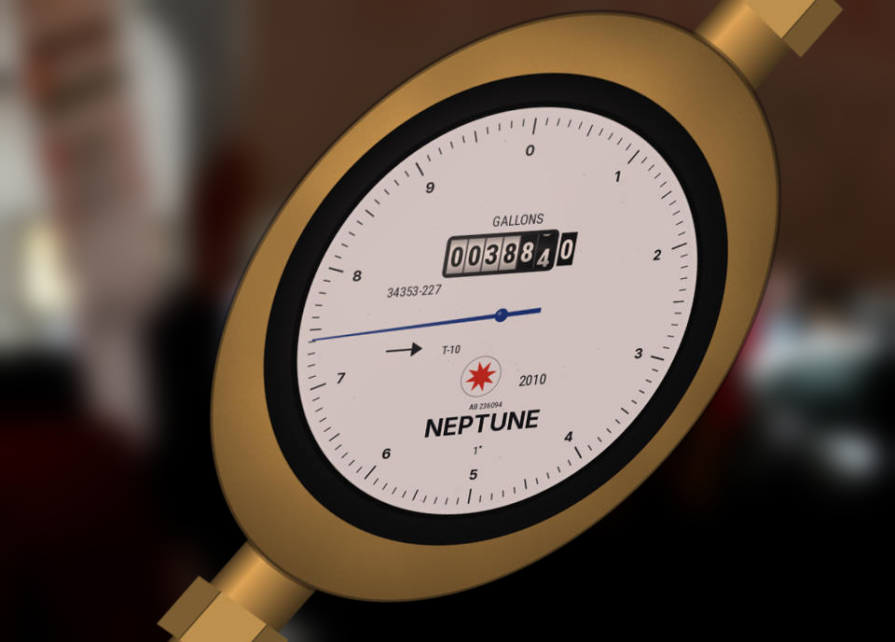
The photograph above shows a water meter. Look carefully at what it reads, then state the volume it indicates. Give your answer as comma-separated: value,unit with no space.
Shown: 38837.4,gal
